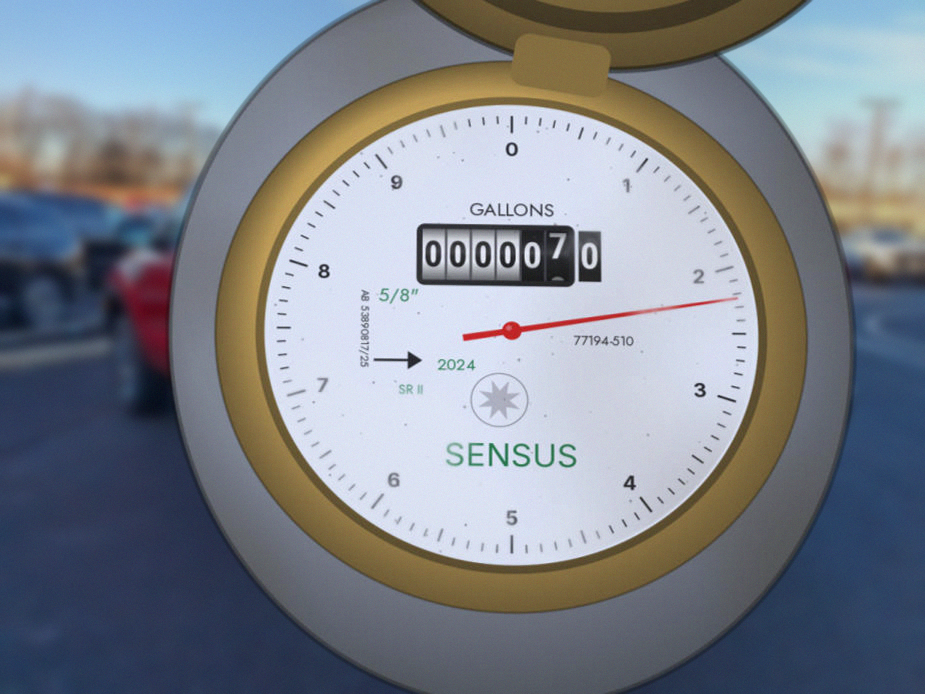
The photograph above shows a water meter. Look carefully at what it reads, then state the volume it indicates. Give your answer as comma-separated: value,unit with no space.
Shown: 72.2,gal
